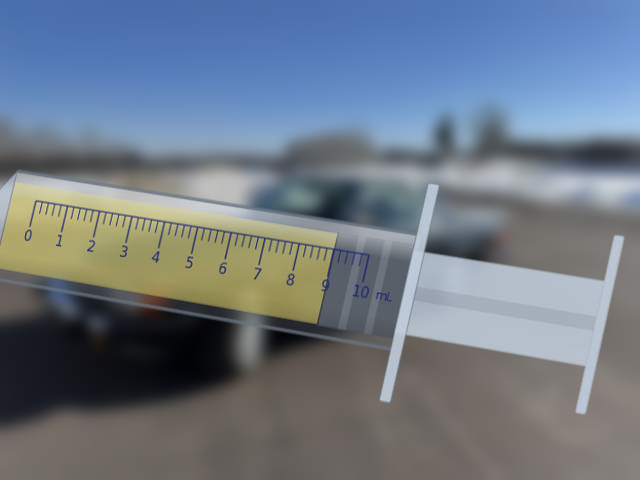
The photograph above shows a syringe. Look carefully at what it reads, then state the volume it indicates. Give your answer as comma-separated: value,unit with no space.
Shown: 9,mL
